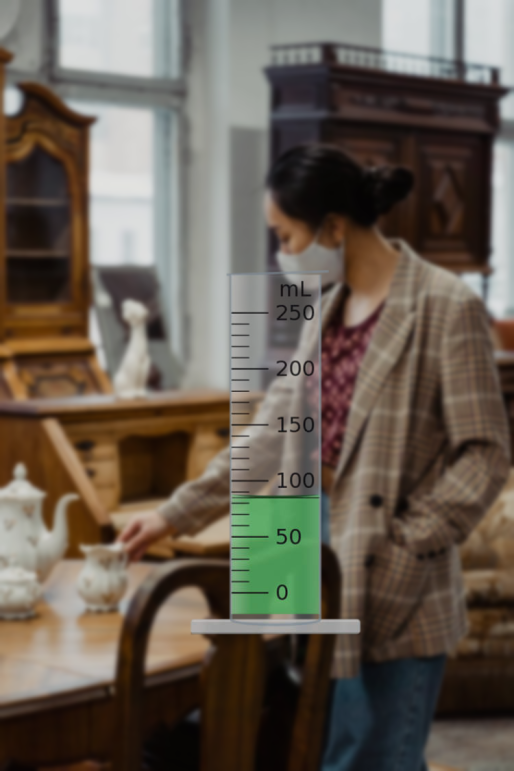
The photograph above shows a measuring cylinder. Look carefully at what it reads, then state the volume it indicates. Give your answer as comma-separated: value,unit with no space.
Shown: 85,mL
